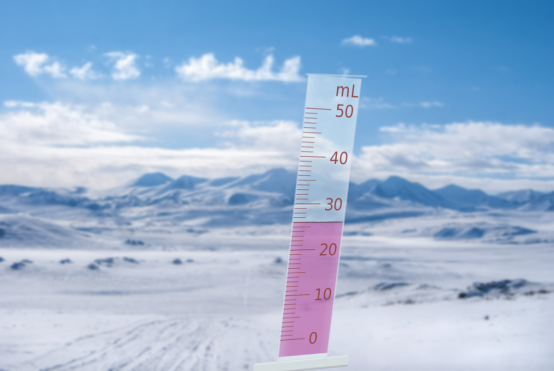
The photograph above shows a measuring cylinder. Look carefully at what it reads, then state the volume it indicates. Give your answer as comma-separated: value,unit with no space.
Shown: 26,mL
